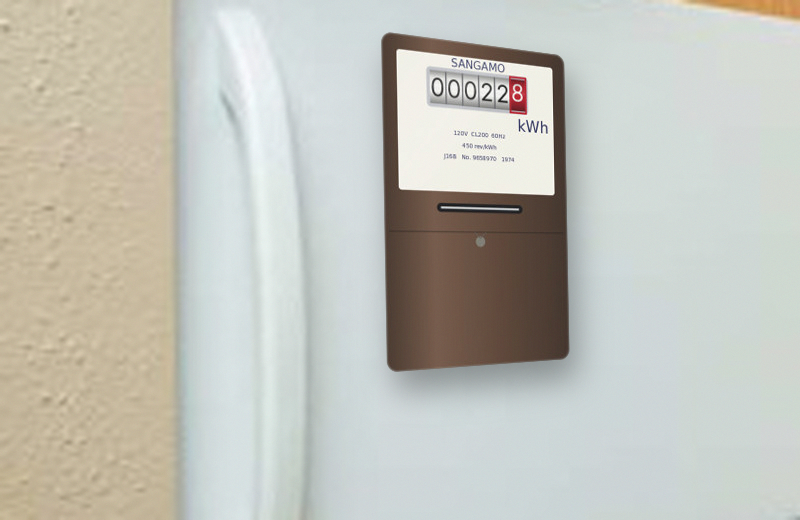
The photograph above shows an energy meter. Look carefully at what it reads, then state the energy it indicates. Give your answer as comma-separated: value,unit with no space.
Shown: 22.8,kWh
